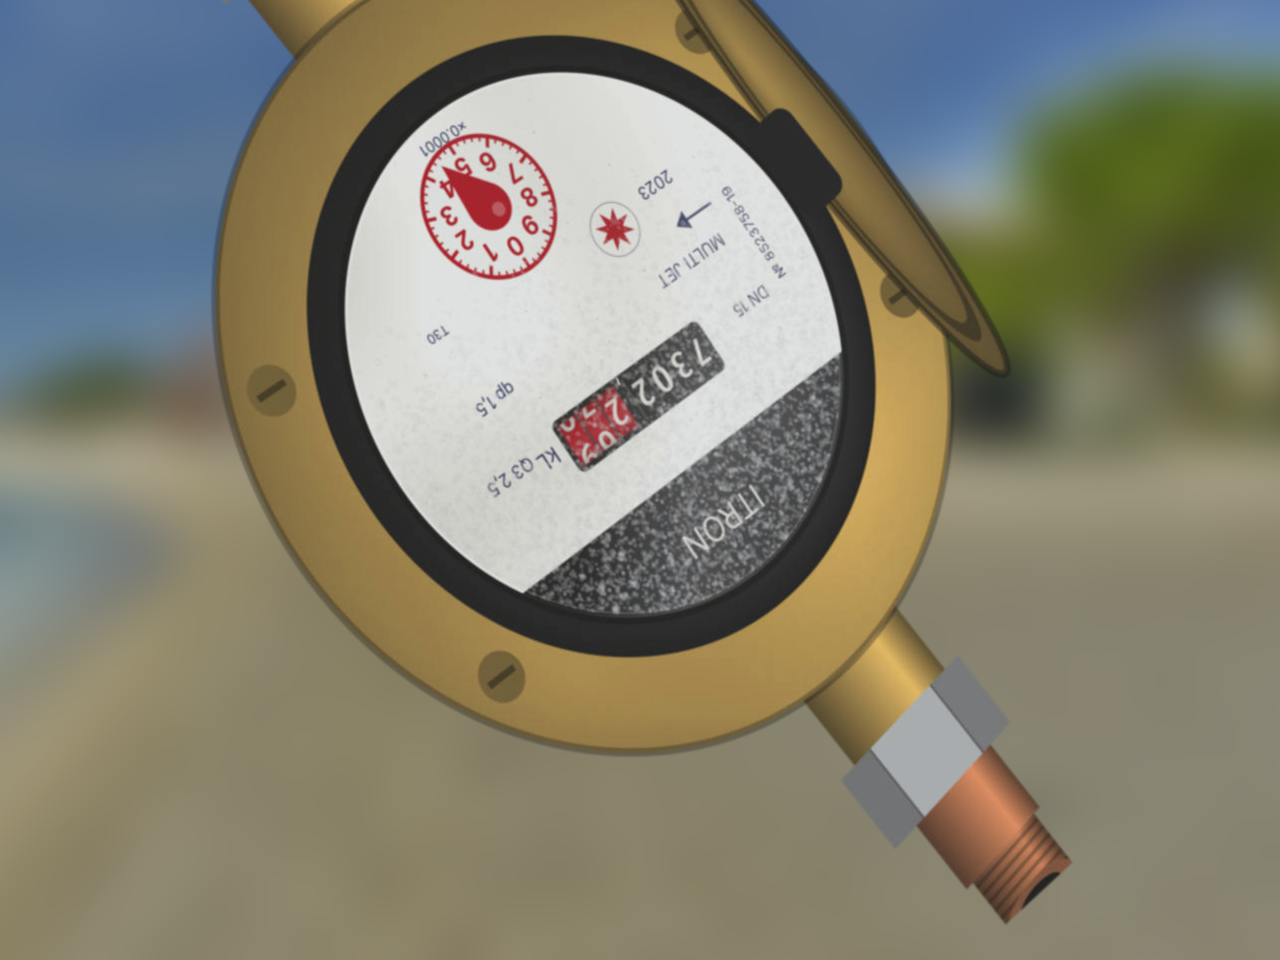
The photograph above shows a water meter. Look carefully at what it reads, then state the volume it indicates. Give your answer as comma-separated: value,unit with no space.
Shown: 7302.2694,kL
